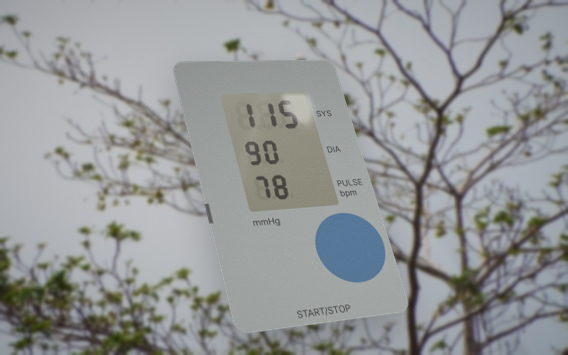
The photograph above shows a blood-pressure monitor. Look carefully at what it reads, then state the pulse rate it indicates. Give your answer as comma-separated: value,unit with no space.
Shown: 78,bpm
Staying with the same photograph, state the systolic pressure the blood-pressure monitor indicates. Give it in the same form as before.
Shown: 115,mmHg
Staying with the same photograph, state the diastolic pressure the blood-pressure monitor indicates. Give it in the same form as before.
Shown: 90,mmHg
